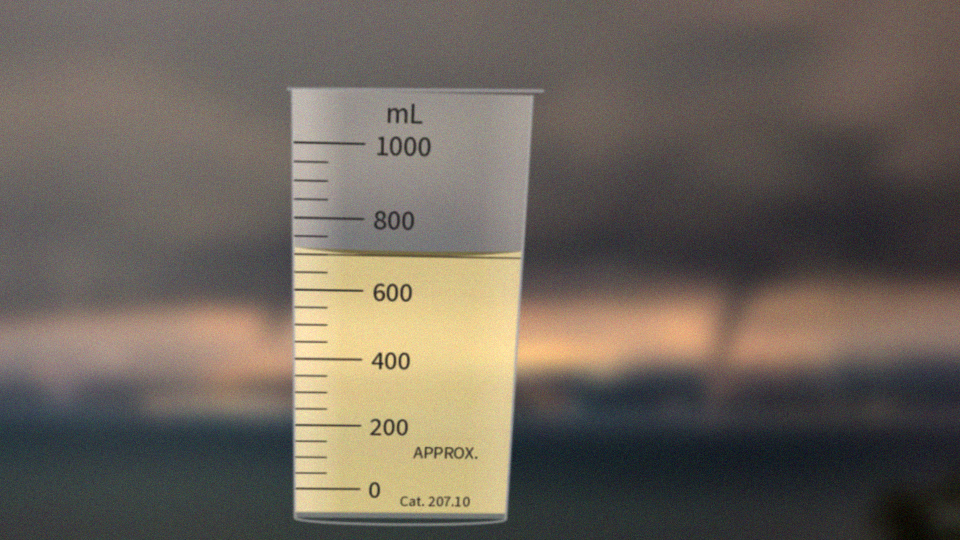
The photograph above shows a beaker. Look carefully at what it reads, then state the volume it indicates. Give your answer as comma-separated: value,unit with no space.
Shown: 700,mL
